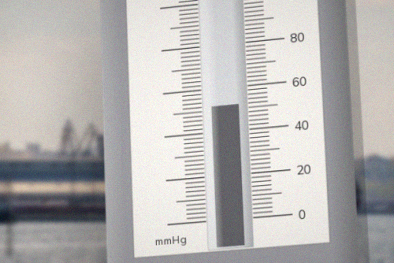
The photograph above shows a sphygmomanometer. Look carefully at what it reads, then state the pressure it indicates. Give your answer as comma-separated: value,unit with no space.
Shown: 52,mmHg
